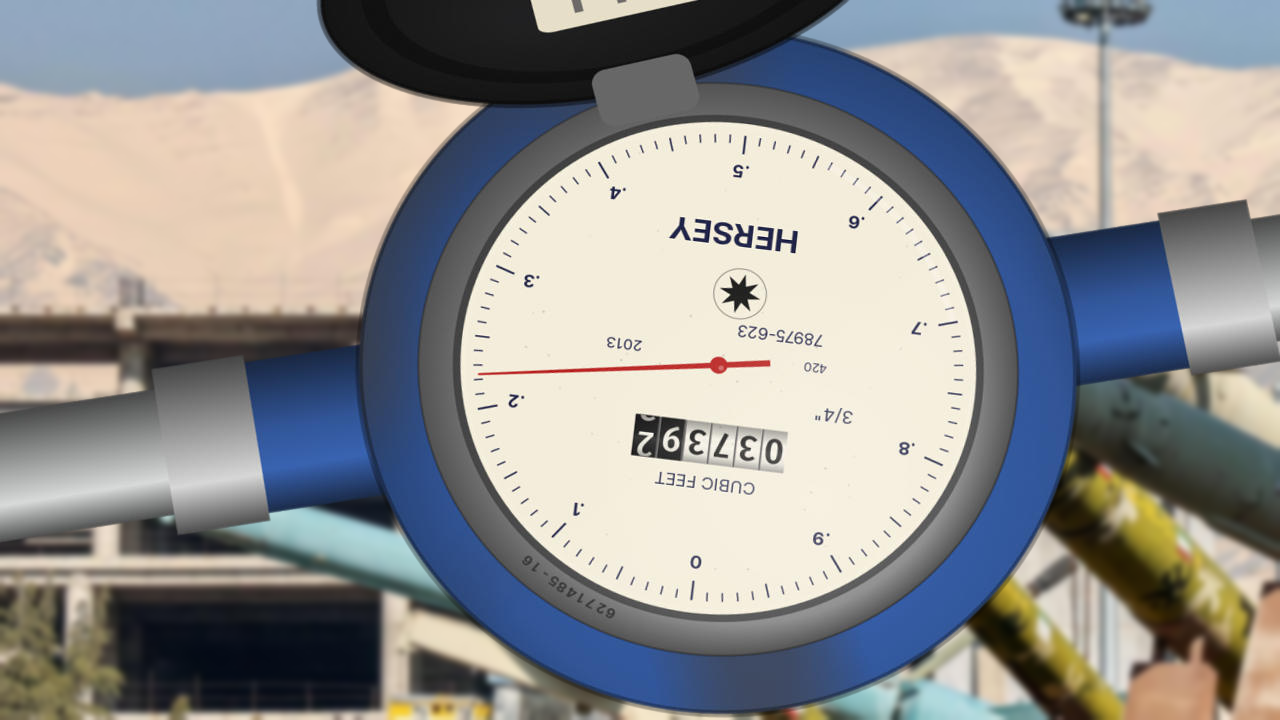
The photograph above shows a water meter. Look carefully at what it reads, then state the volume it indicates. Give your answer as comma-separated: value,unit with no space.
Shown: 37392.22,ft³
